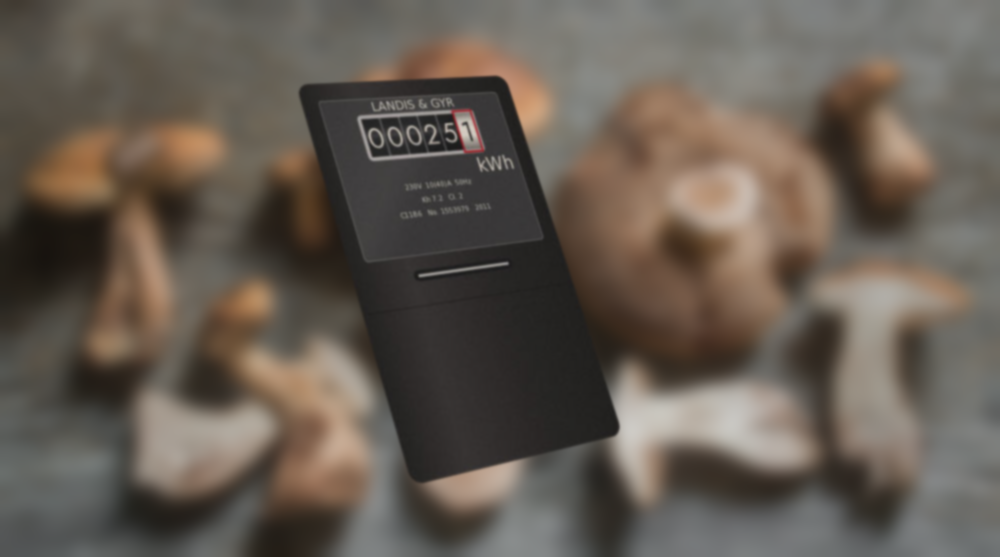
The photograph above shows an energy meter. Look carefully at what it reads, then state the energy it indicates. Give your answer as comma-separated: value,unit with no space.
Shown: 25.1,kWh
